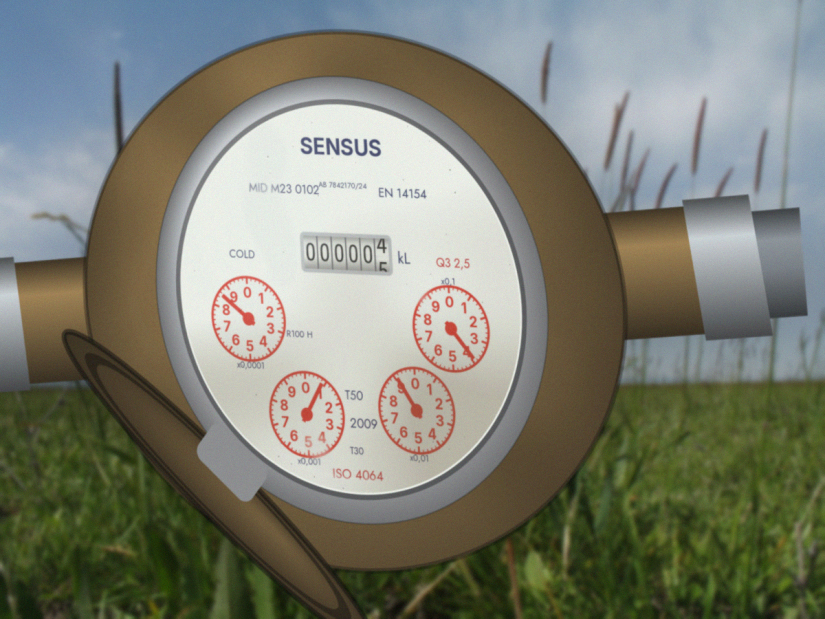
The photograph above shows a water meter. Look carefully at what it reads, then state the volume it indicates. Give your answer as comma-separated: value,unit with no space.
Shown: 4.3908,kL
